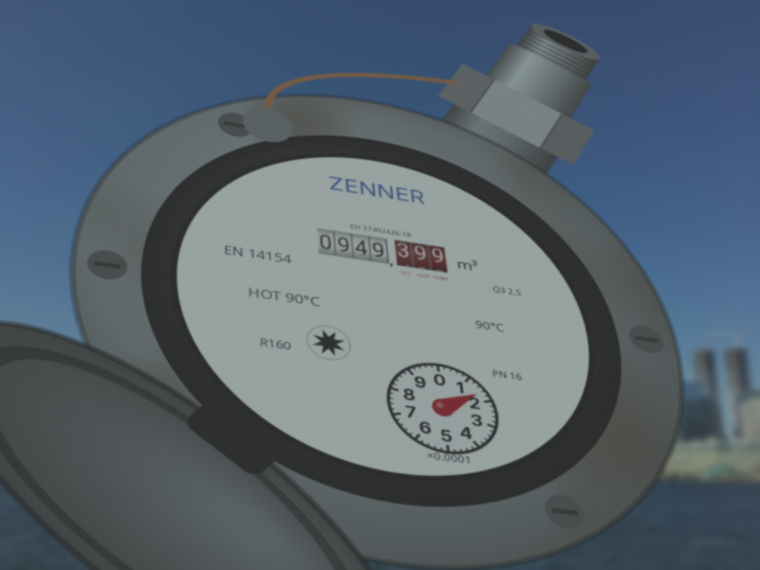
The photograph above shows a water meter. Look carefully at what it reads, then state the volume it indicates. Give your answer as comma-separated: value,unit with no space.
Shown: 949.3991,m³
